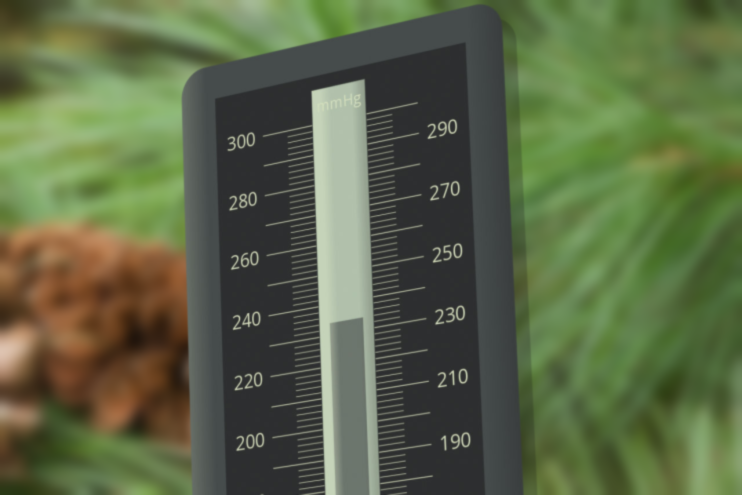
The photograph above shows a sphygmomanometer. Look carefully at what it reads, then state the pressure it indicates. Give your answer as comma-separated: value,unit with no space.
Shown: 234,mmHg
